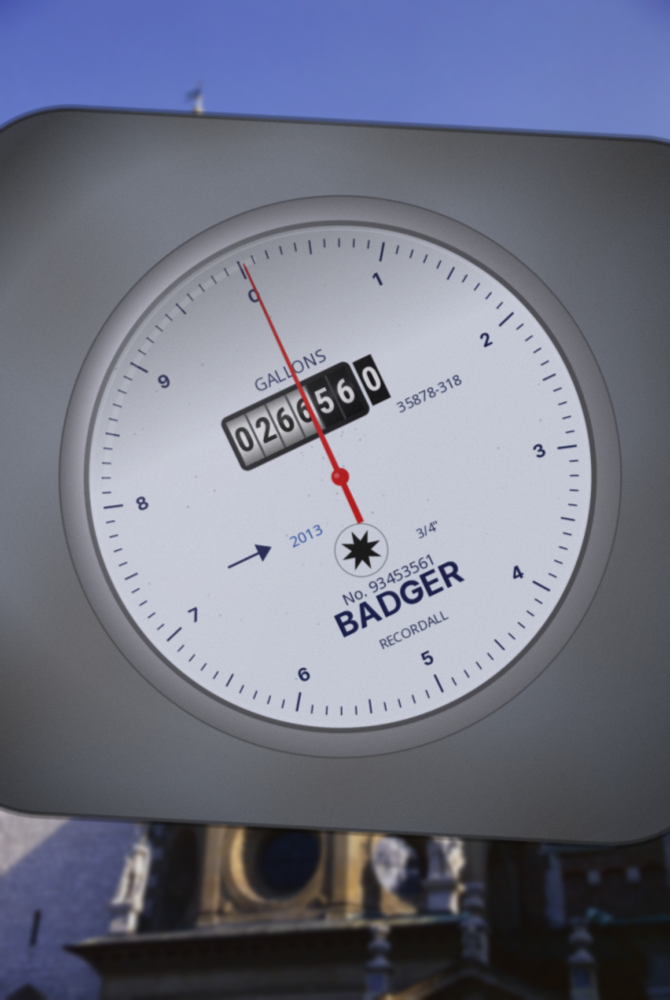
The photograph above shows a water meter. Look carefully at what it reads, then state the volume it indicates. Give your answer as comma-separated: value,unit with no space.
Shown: 266560.0,gal
